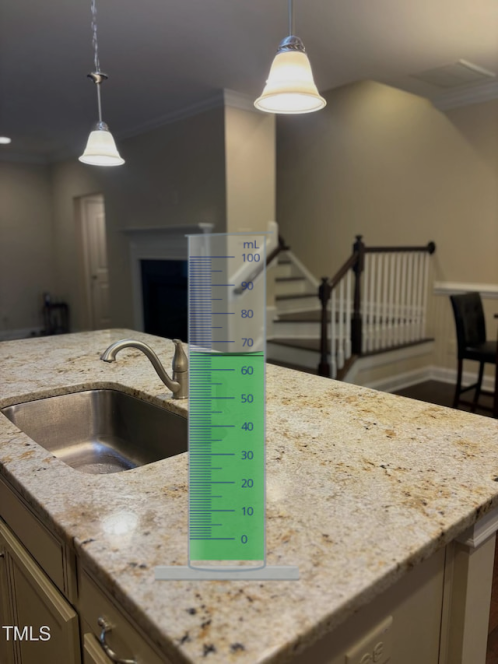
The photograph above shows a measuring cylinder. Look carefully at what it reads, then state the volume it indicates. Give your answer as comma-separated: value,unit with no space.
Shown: 65,mL
